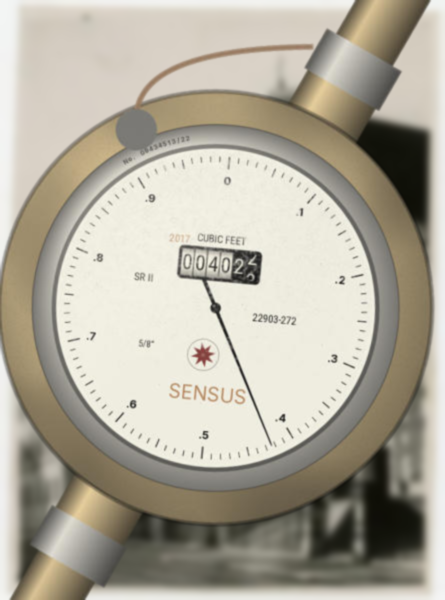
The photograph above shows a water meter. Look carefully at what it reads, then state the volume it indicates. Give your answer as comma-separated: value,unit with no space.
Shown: 4022.42,ft³
